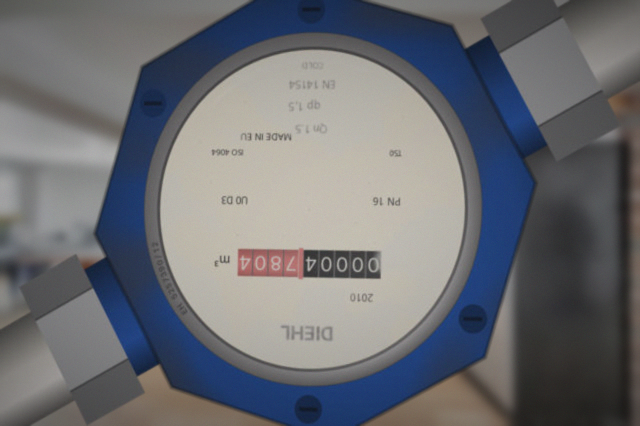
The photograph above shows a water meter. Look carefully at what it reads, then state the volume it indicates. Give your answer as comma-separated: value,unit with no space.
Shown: 4.7804,m³
